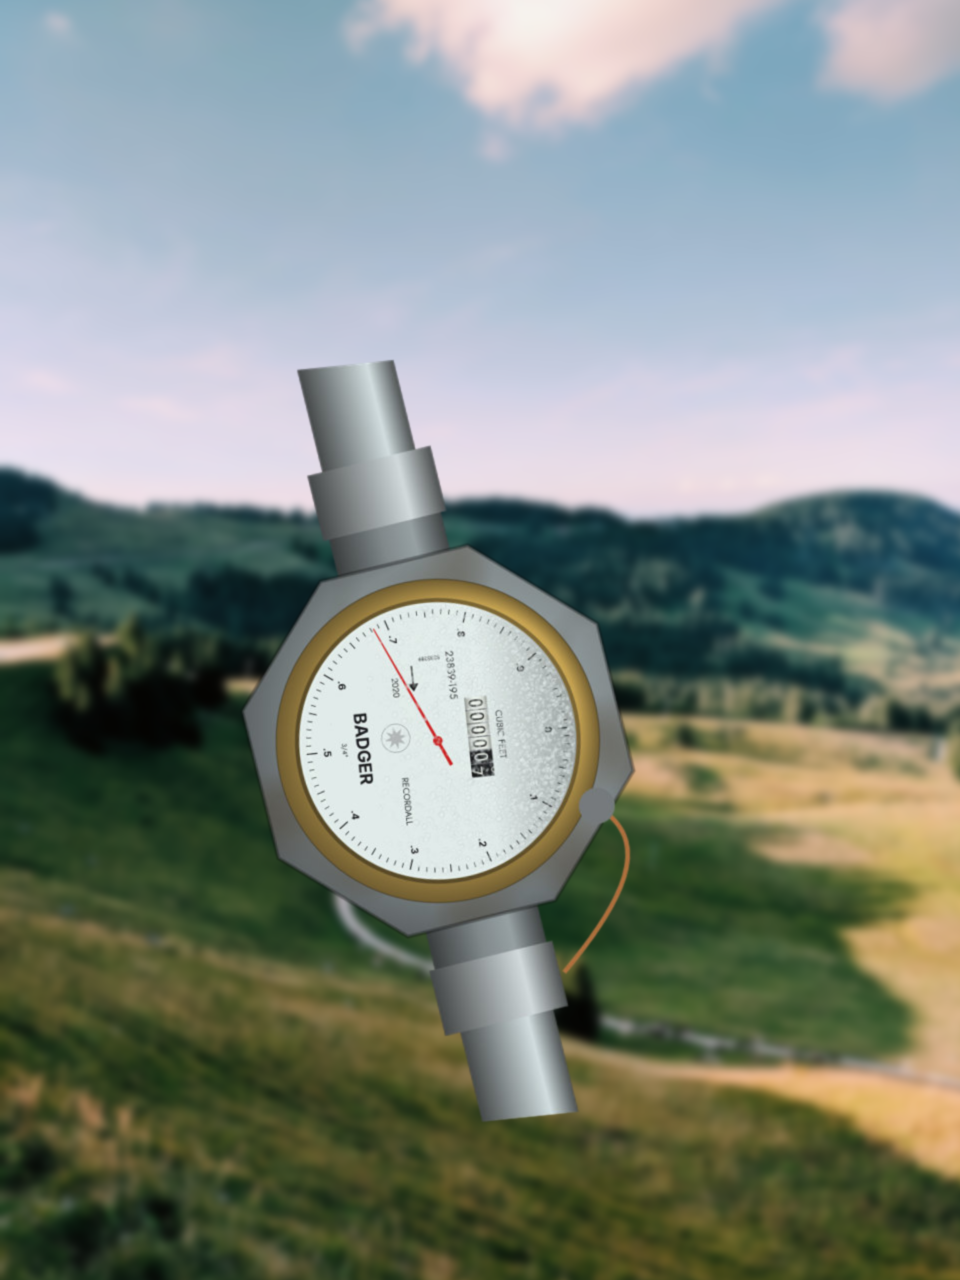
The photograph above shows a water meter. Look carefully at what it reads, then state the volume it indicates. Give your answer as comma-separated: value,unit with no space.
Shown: 6.68,ft³
